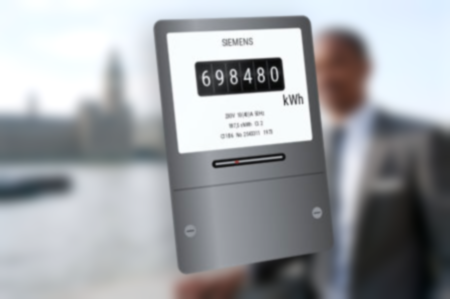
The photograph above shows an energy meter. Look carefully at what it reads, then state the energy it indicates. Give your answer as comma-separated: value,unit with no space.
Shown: 698480,kWh
